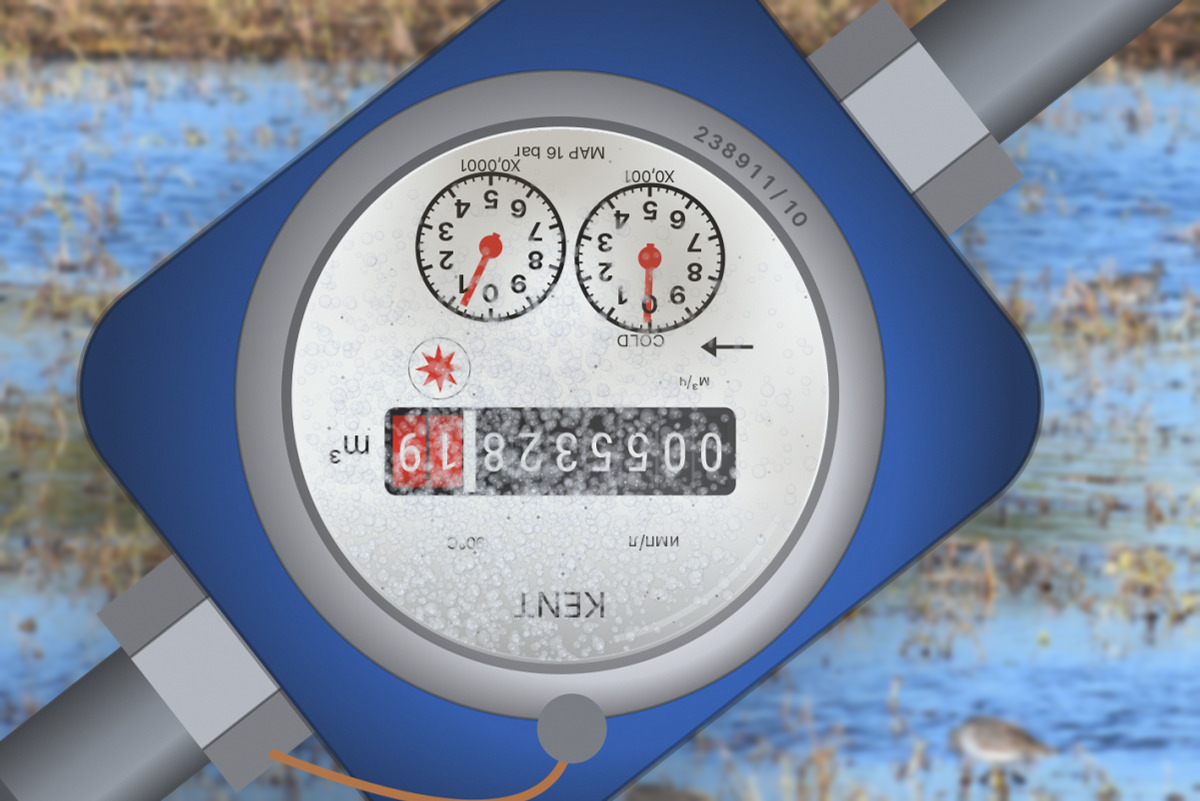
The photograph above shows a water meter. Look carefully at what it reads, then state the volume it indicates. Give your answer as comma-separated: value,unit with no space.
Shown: 55328.1900,m³
